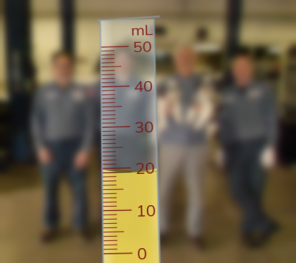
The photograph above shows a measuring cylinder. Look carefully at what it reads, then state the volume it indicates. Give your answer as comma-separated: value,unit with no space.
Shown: 19,mL
